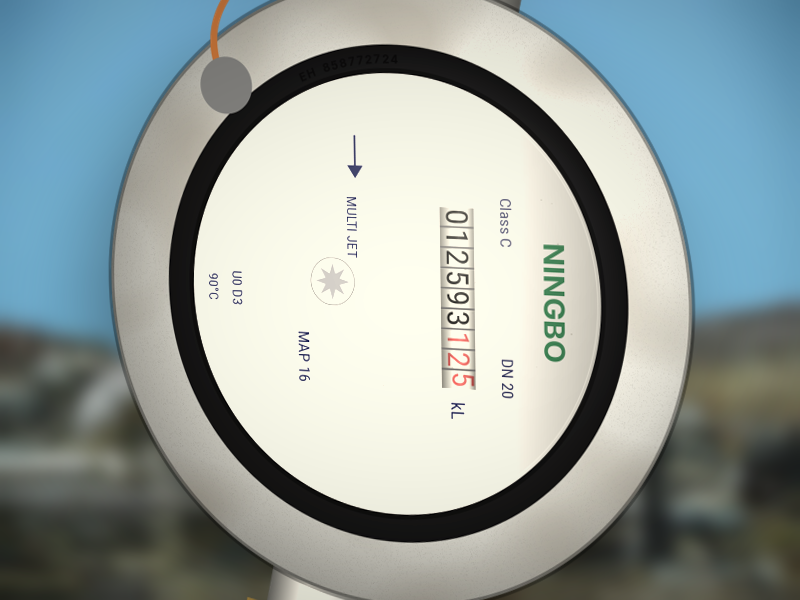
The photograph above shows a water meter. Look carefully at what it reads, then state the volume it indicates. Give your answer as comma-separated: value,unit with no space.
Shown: 12593.125,kL
